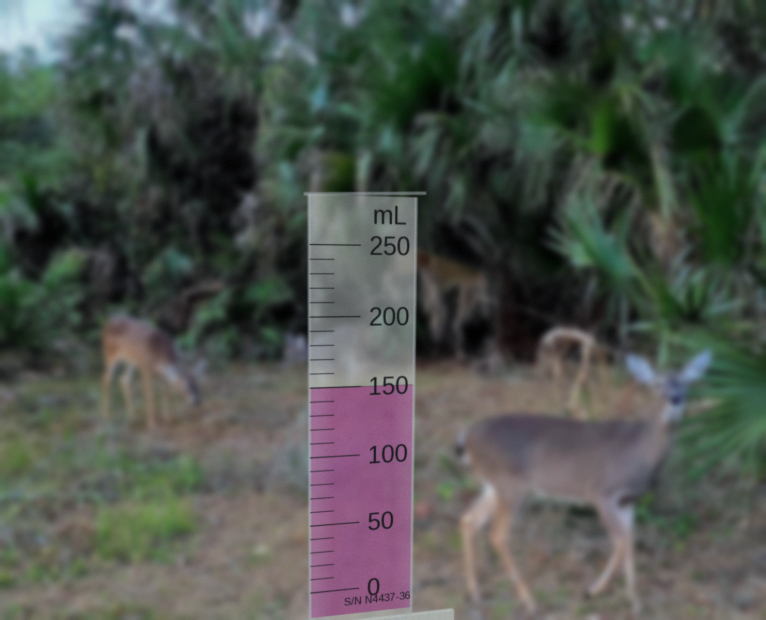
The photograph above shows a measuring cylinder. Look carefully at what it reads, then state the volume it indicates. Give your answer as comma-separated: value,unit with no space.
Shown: 150,mL
